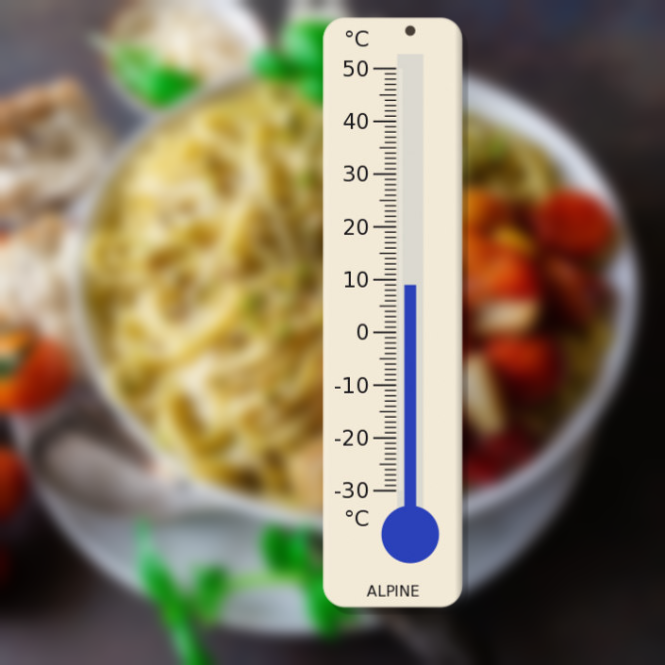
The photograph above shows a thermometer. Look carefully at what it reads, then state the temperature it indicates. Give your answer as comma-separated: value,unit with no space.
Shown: 9,°C
